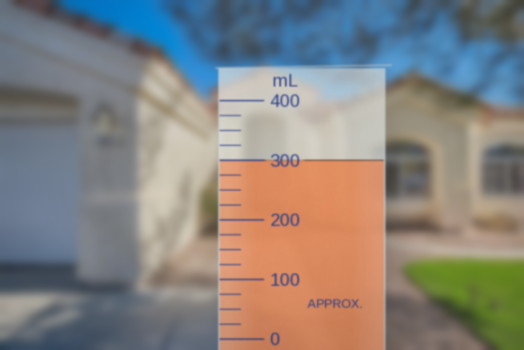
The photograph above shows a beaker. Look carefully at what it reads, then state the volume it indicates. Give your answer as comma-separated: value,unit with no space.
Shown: 300,mL
